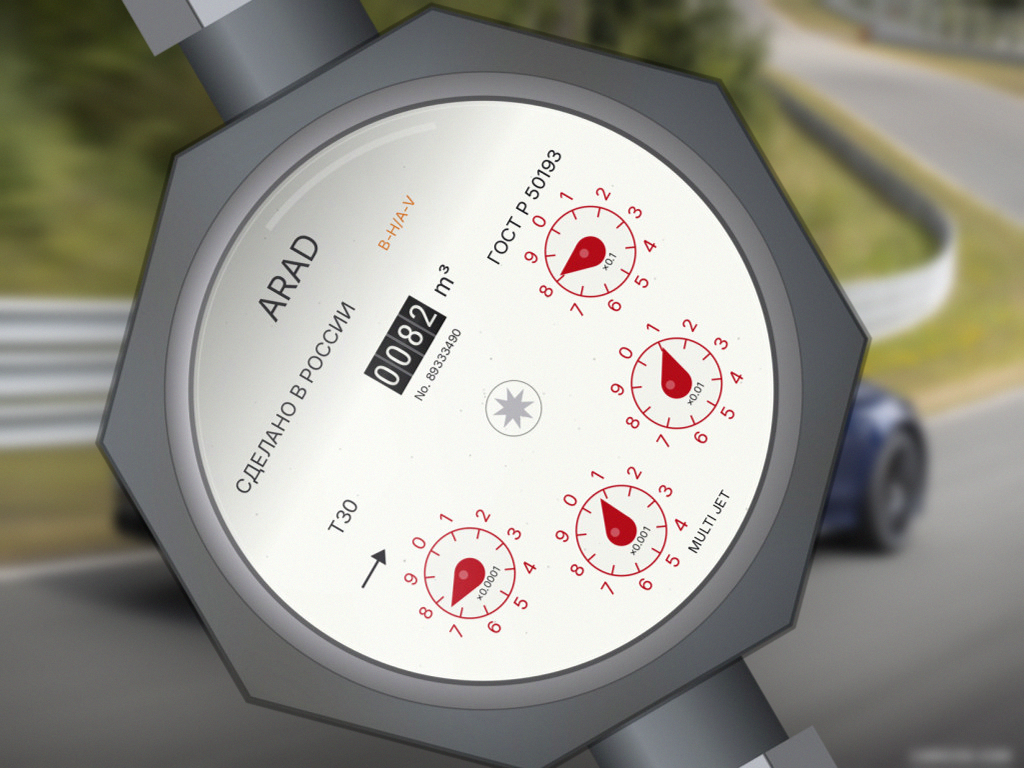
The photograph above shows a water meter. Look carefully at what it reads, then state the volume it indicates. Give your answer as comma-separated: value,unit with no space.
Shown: 82.8107,m³
